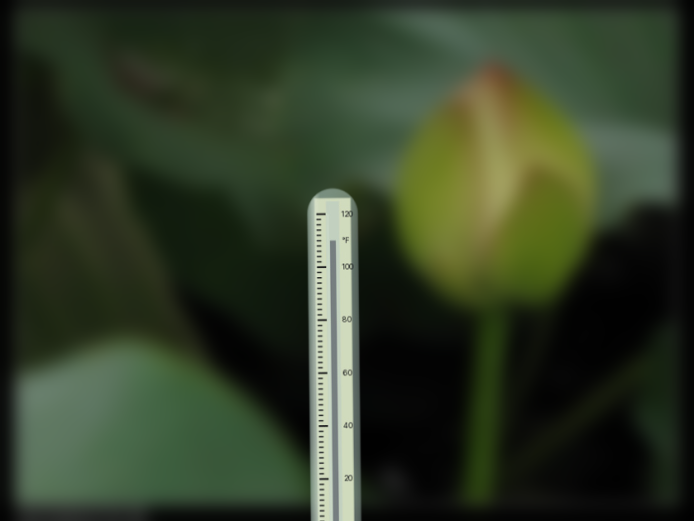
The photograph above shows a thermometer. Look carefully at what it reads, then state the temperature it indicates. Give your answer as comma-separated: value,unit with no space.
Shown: 110,°F
